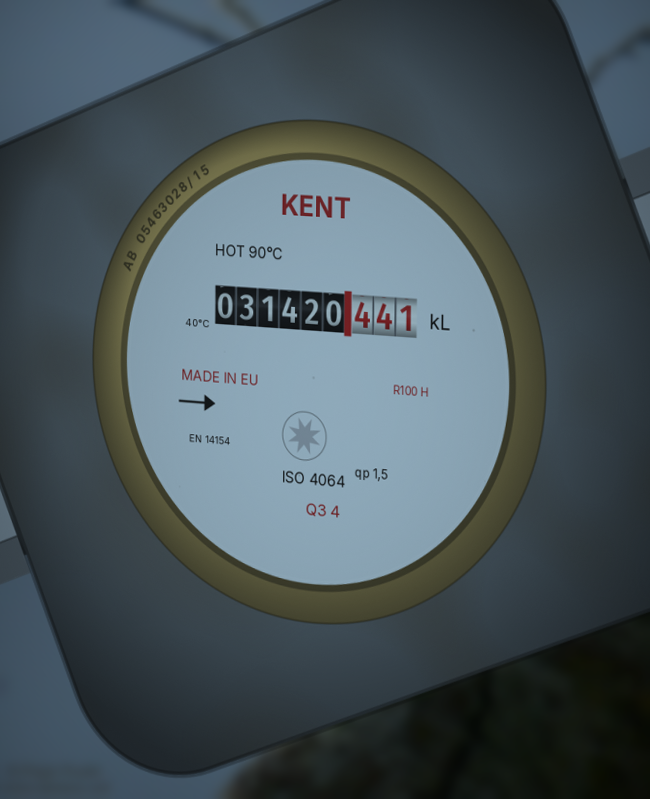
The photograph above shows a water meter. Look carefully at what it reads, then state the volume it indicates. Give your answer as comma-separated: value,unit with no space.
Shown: 31420.441,kL
